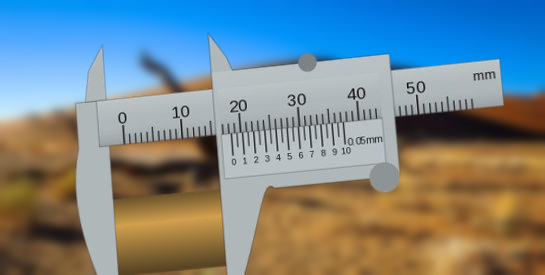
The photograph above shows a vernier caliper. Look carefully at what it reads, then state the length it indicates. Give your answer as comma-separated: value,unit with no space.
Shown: 18.4,mm
